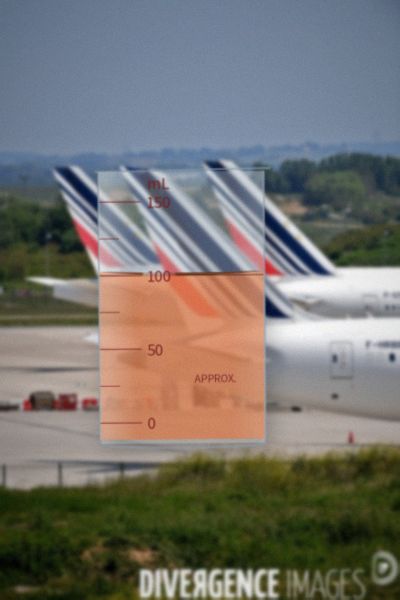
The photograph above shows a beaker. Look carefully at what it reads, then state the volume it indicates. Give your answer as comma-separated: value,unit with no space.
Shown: 100,mL
